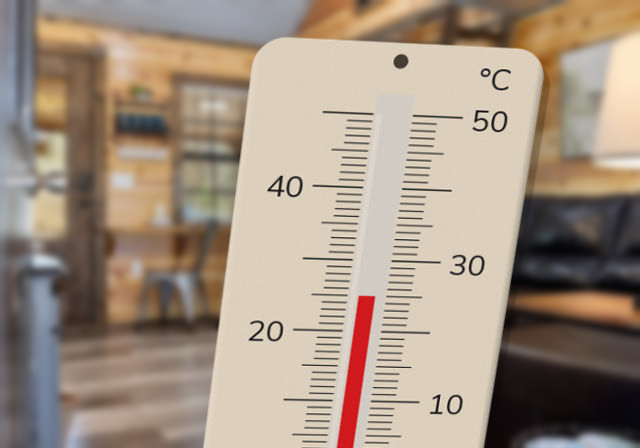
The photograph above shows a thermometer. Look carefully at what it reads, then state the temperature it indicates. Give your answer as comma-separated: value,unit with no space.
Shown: 25,°C
